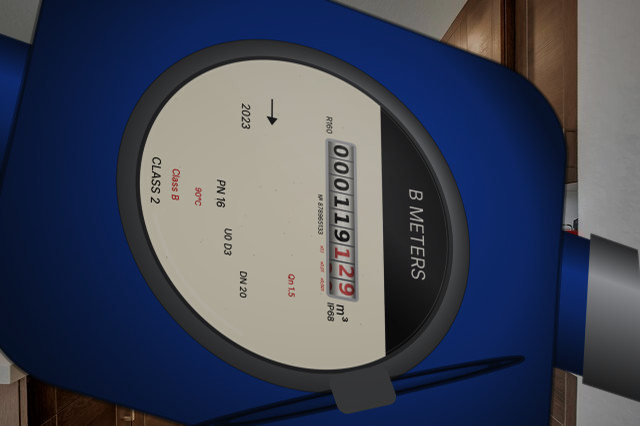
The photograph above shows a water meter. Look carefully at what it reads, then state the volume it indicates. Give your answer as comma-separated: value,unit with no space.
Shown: 119.129,m³
